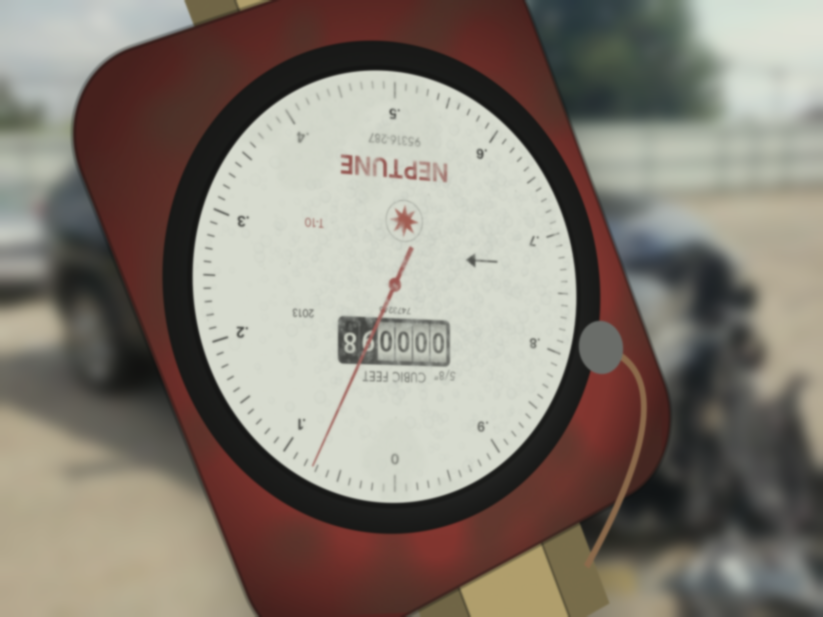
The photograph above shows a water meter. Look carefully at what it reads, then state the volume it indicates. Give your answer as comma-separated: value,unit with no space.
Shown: 98.07,ft³
